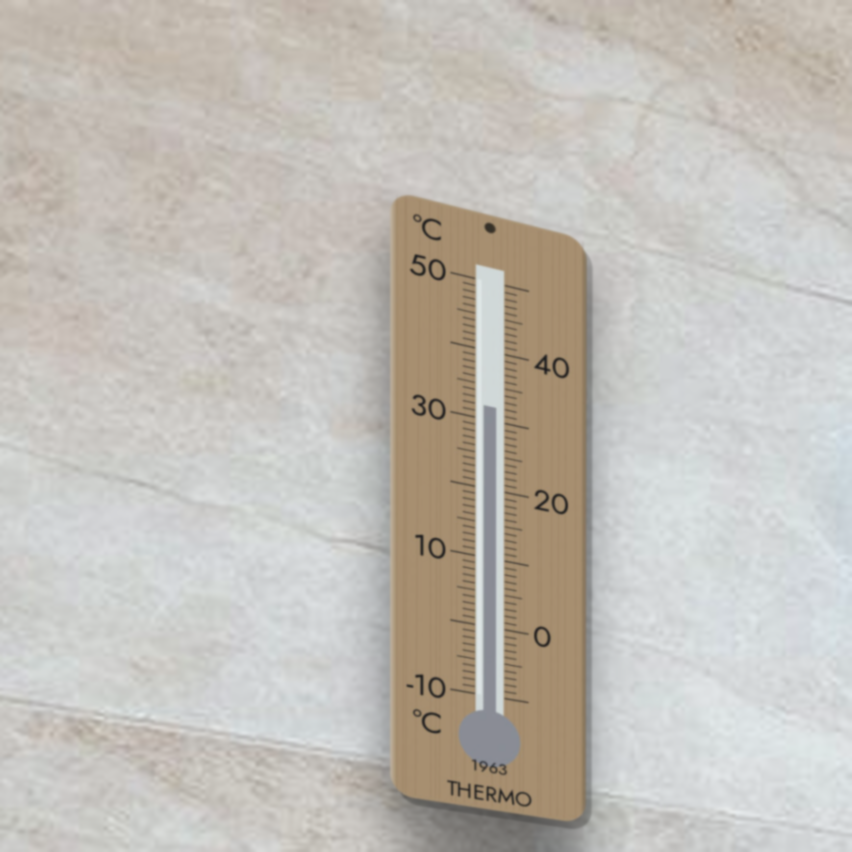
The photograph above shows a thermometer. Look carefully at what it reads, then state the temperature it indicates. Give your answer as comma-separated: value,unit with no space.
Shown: 32,°C
